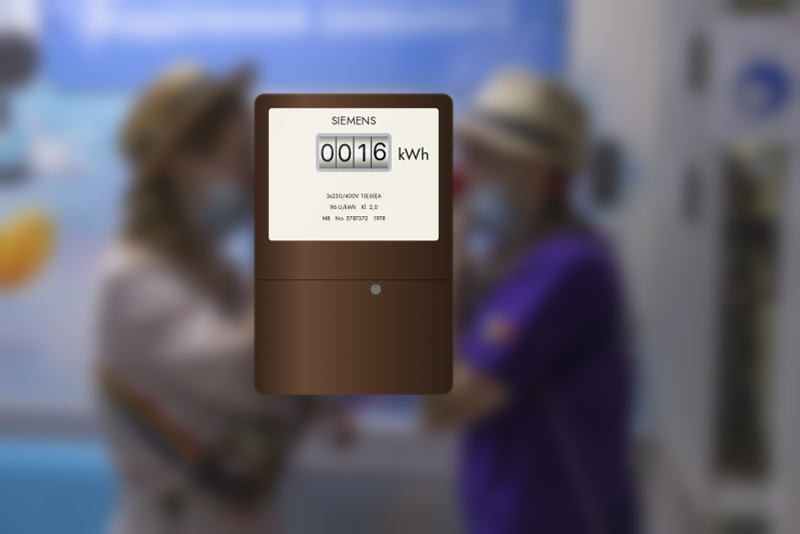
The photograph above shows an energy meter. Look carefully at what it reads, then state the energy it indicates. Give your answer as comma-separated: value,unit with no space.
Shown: 16,kWh
